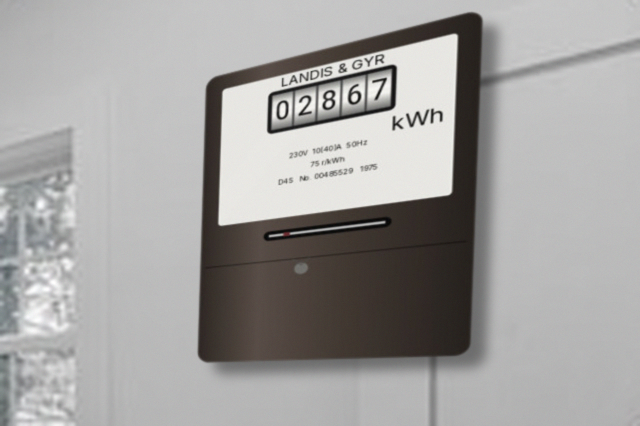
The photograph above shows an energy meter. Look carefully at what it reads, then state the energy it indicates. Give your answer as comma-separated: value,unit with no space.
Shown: 2867,kWh
